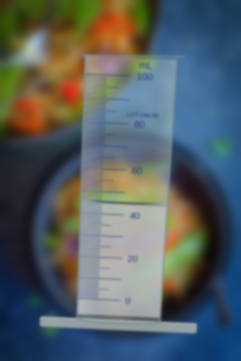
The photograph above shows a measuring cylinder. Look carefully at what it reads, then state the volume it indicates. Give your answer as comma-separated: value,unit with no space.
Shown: 45,mL
